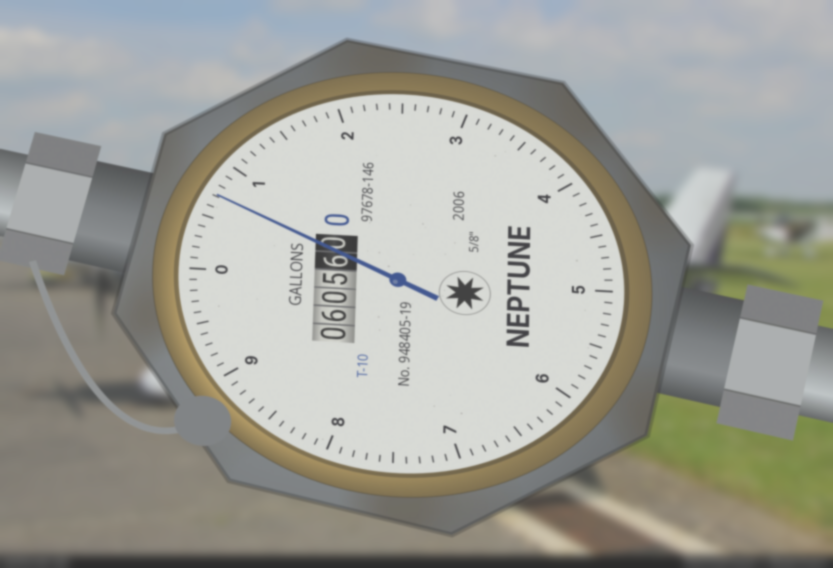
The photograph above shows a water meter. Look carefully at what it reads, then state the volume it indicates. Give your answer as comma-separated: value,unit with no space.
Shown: 605600.7,gal
